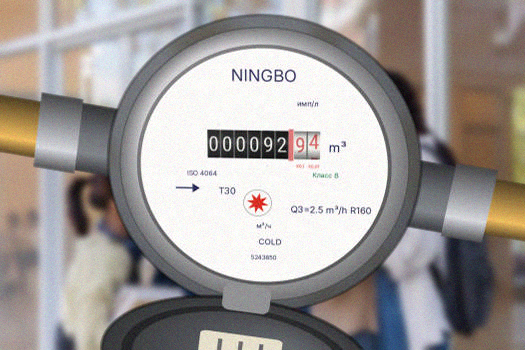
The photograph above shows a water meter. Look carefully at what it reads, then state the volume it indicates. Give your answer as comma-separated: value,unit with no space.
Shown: 92.94,m³
